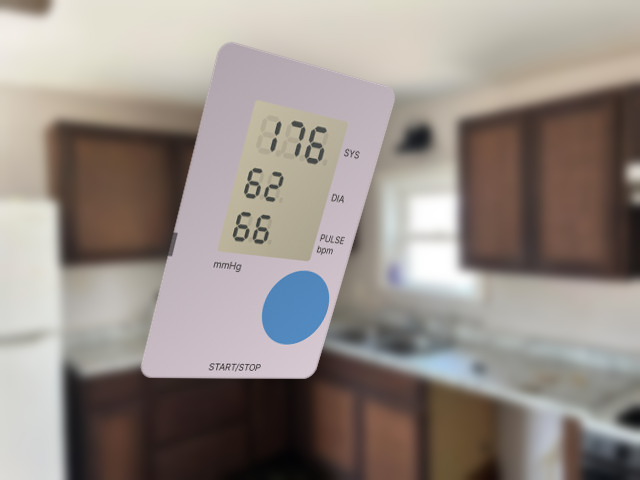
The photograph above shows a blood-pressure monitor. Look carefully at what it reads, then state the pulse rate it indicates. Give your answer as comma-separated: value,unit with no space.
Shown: 66,bpm
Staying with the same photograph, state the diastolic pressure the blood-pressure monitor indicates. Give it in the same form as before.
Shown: 62,mmHg
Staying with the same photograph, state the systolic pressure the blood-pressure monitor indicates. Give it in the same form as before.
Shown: 176,mmHg
